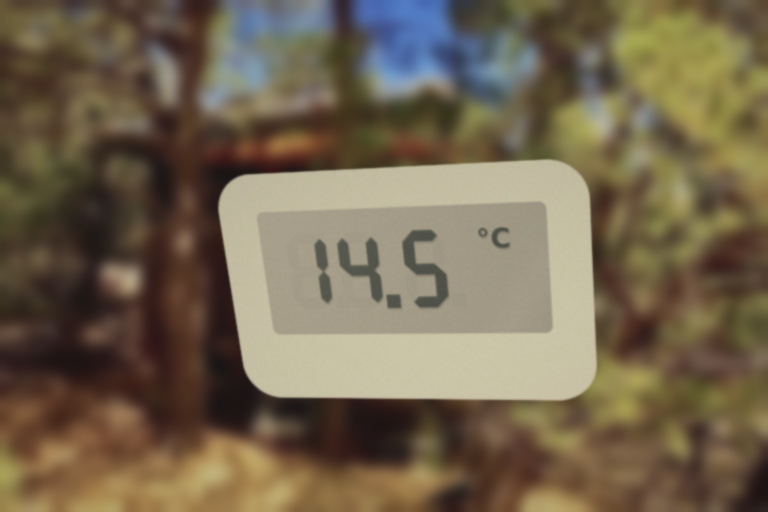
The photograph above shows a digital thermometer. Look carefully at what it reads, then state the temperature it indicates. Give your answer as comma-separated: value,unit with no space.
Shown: 14.5,°C
